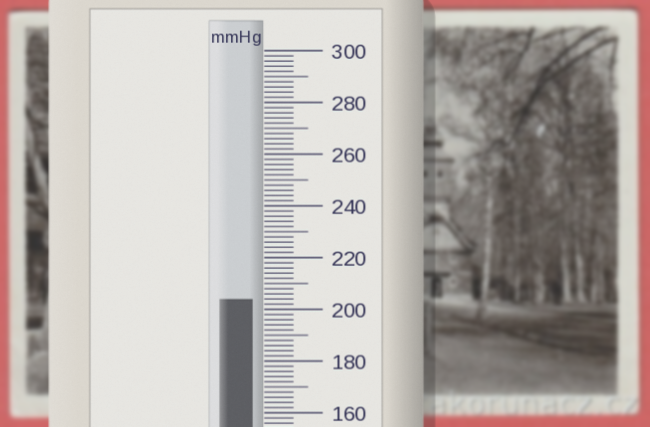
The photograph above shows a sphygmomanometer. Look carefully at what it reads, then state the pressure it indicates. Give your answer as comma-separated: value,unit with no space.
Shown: 204,mmHg
